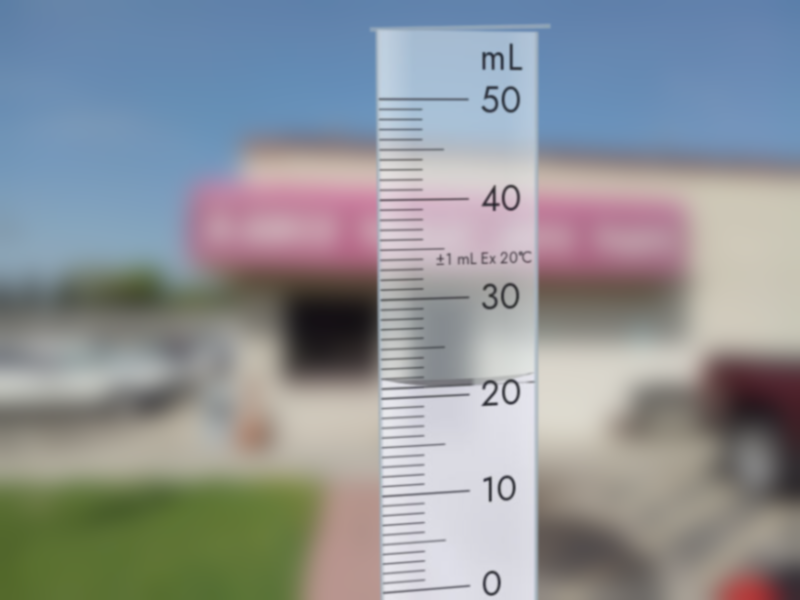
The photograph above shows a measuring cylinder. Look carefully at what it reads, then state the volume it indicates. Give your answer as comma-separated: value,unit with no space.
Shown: 21,mL
